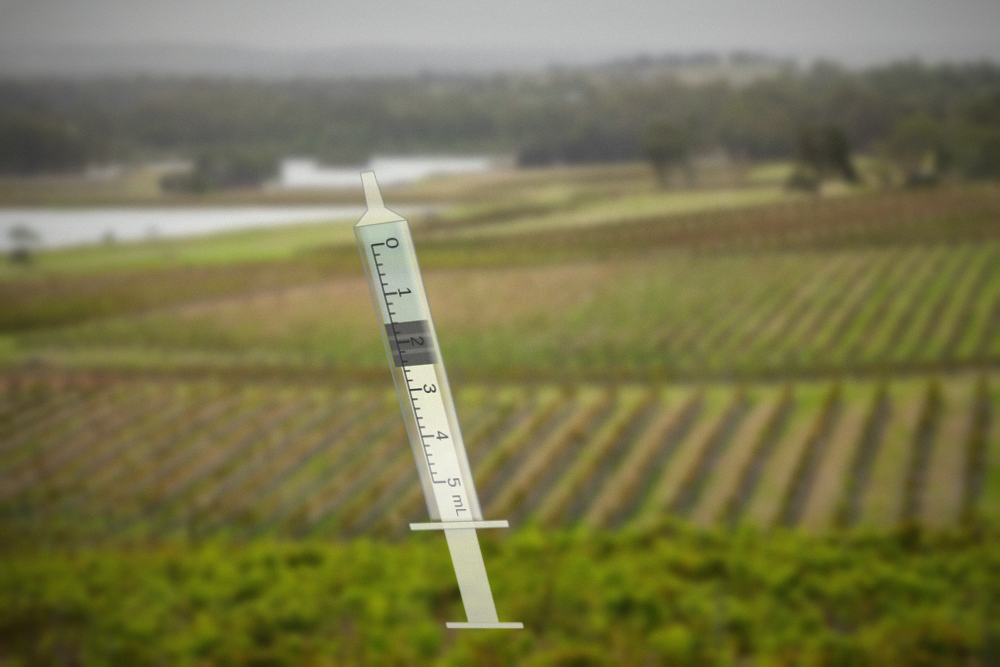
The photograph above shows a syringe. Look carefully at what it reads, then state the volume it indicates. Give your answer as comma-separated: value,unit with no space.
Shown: 1.6,mL
